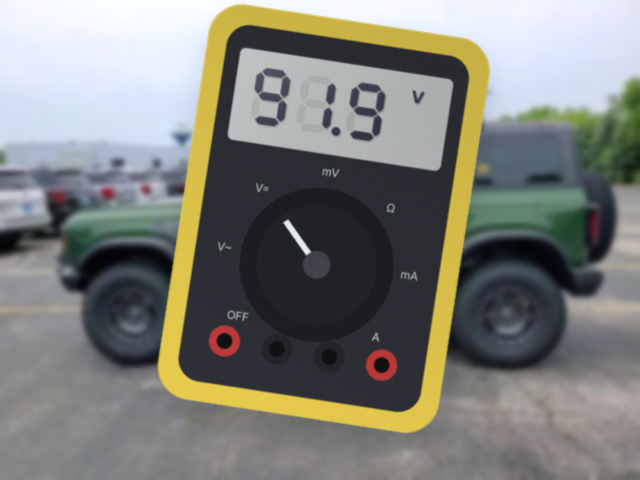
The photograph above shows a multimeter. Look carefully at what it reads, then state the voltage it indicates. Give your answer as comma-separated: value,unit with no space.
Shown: 91.9,V
